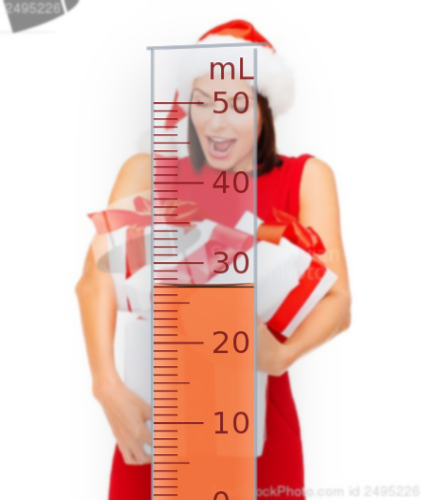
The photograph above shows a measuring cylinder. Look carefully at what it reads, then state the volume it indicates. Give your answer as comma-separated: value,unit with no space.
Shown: 27,mL
